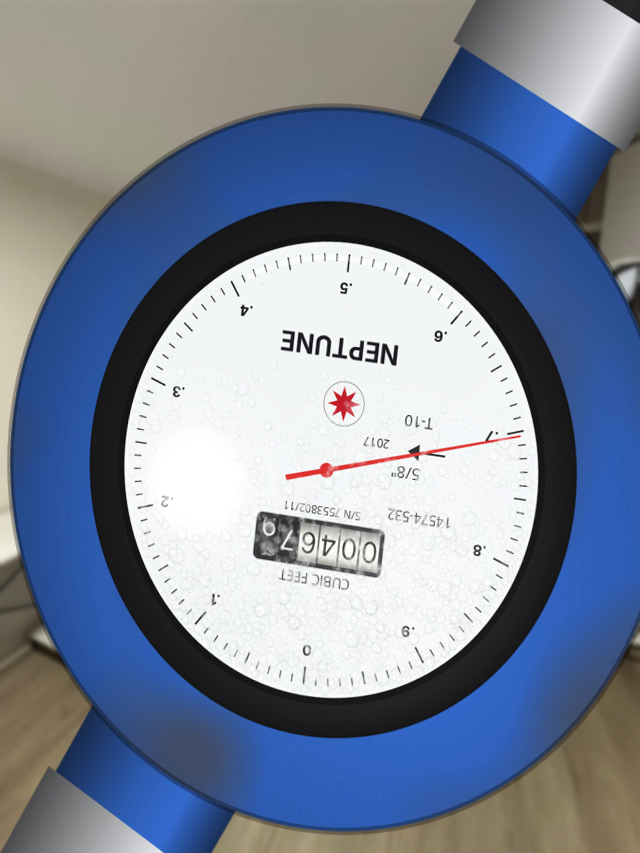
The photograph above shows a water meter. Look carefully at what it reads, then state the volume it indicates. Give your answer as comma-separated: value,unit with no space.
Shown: 4678.70,ft³
